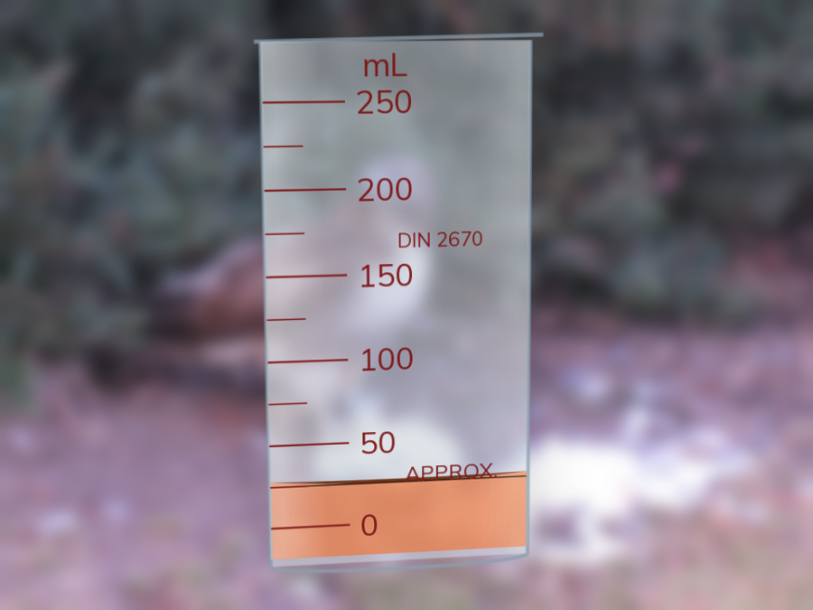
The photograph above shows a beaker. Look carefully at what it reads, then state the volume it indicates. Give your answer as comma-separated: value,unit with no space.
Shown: 25,mL
